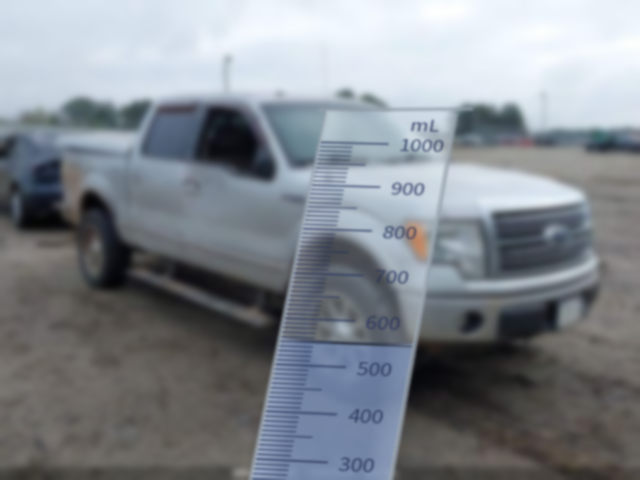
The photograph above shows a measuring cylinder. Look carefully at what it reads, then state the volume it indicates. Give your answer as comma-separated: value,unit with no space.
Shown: 550,mL
